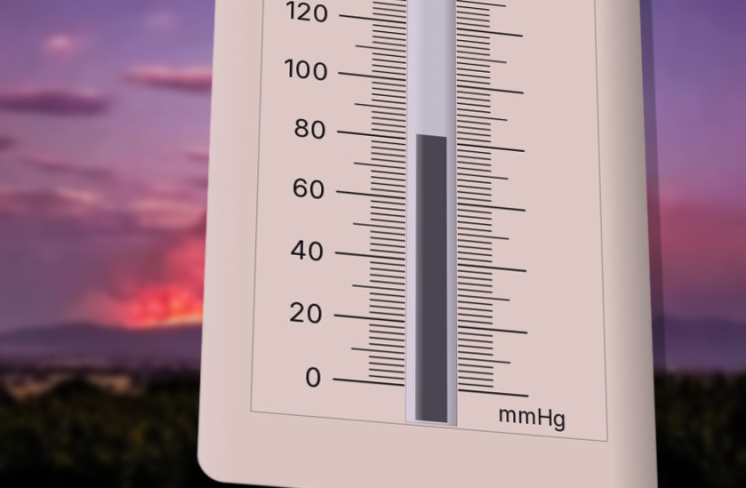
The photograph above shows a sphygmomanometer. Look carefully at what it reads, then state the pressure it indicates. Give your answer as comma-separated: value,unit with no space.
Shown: 82,mmHg
